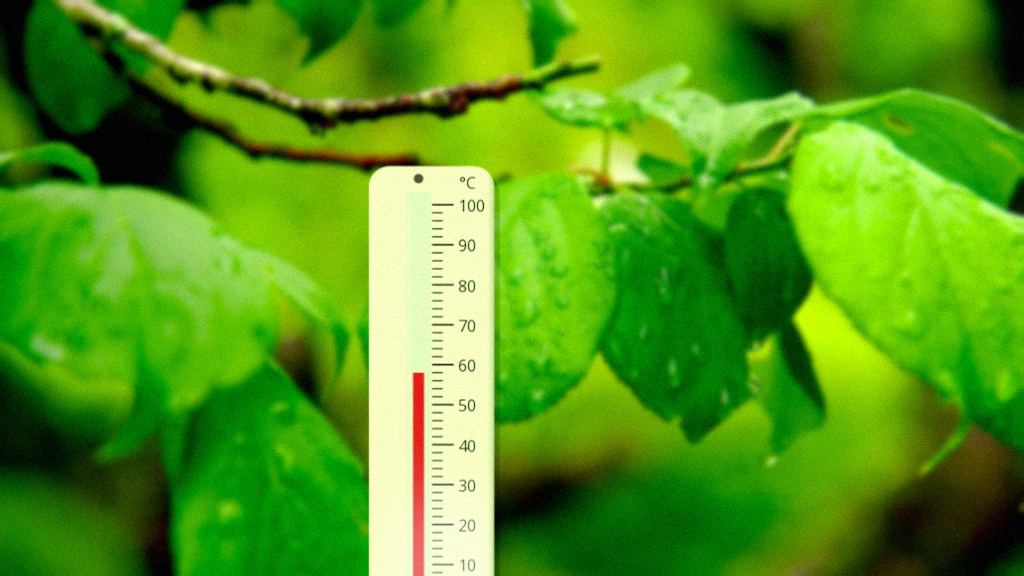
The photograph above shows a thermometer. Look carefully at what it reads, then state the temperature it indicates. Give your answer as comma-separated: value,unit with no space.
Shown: 58,°C
